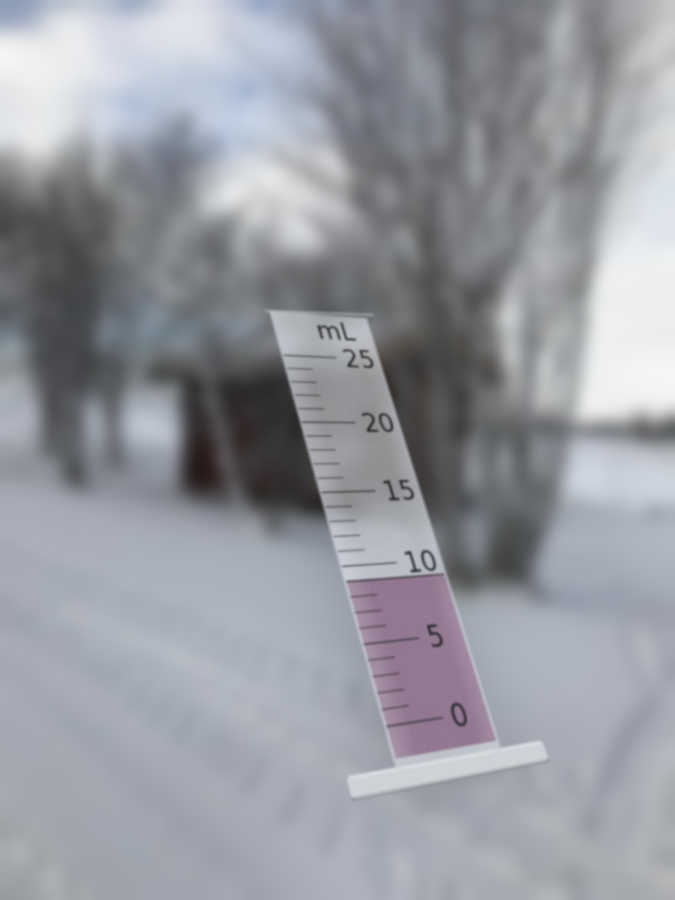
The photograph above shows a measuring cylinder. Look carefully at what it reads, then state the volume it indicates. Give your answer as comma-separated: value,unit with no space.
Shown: 9,mL
